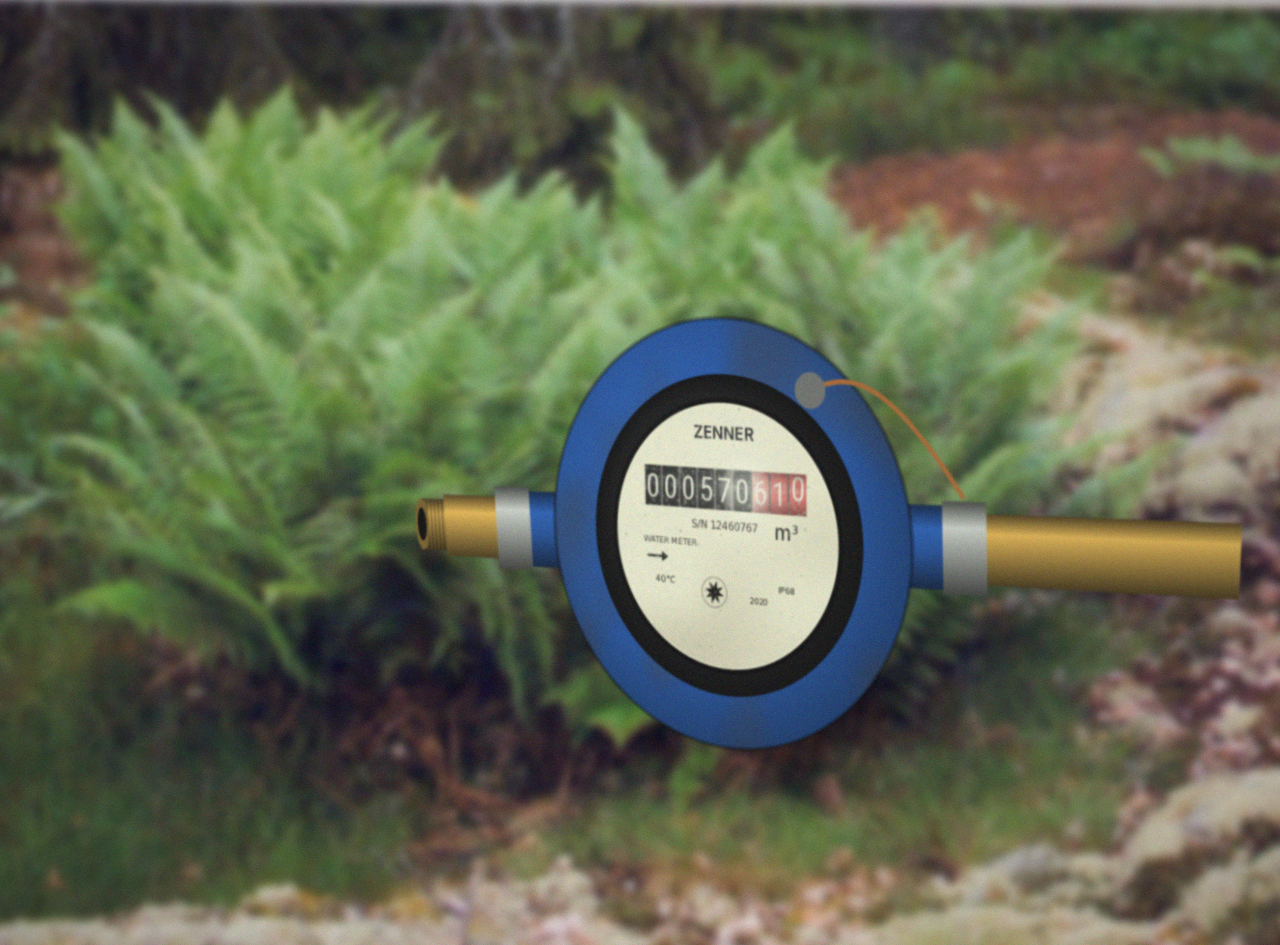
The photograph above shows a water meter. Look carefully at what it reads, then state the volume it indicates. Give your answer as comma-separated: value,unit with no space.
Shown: 570.610,m³
